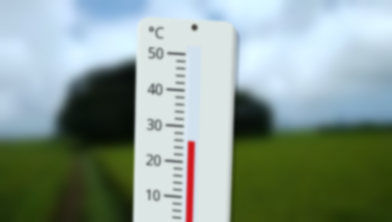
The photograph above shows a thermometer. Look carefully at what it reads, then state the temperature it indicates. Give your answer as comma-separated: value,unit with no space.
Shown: 26,°C
